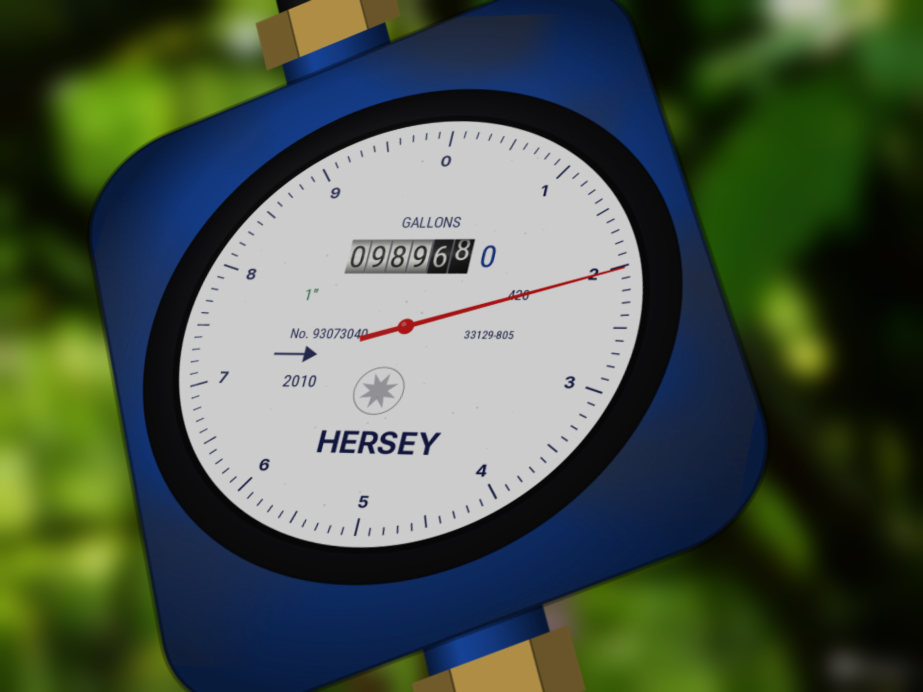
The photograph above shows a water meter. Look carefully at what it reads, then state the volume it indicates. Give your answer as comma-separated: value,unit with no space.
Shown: 989682.0,gal
